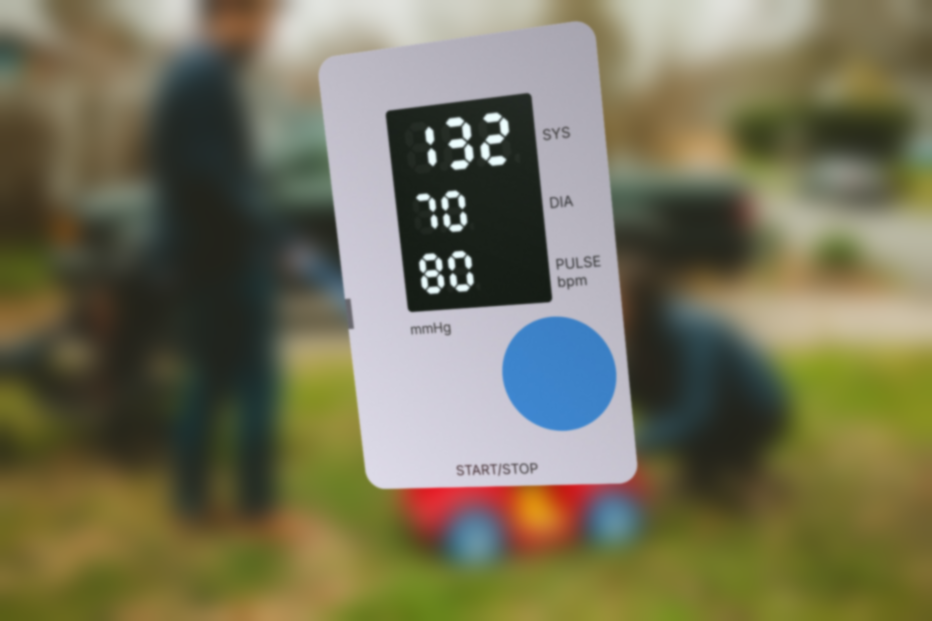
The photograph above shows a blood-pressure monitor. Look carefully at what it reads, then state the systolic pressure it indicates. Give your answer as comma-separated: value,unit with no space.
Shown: 132,mmHg
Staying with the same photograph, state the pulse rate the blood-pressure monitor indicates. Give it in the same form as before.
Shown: 80,bpm
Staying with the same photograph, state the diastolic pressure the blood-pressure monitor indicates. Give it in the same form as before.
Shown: 70,mmHg
